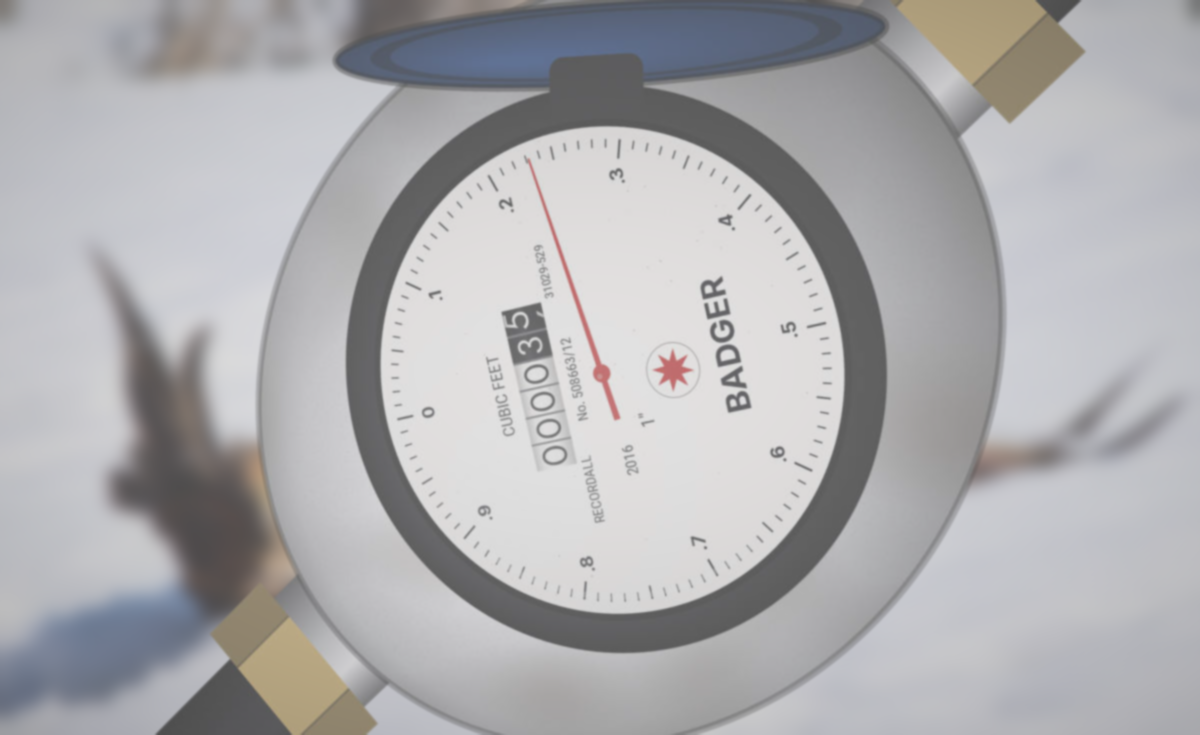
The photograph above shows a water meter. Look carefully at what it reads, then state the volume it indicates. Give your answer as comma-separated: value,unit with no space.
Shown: 35.23,ft³
